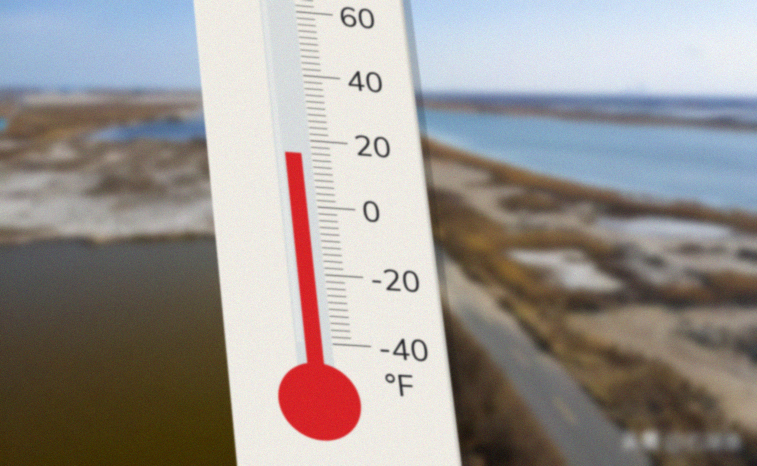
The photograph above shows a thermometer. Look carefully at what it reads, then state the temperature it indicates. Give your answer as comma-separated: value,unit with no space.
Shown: 16,°F
